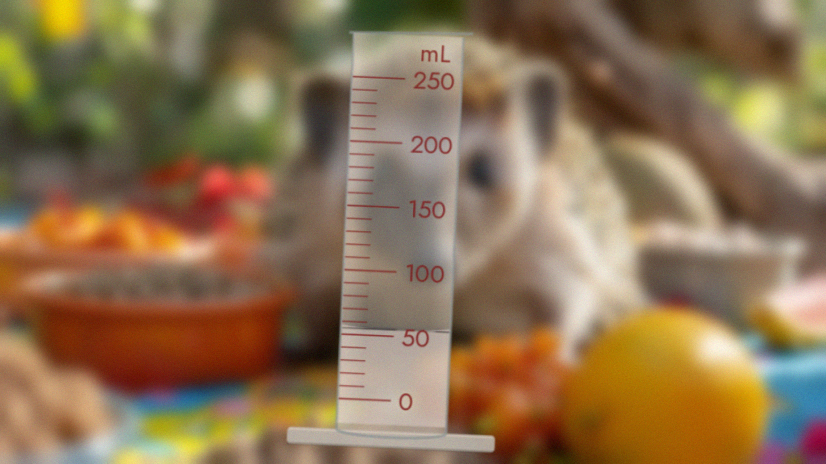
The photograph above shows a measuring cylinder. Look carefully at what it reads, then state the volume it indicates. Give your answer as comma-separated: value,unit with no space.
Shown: 55,mL
